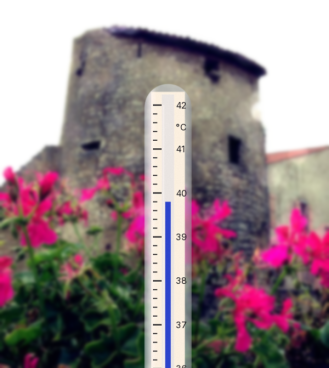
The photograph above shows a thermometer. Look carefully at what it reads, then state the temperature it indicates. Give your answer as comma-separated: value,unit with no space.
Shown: 39.8,°C
